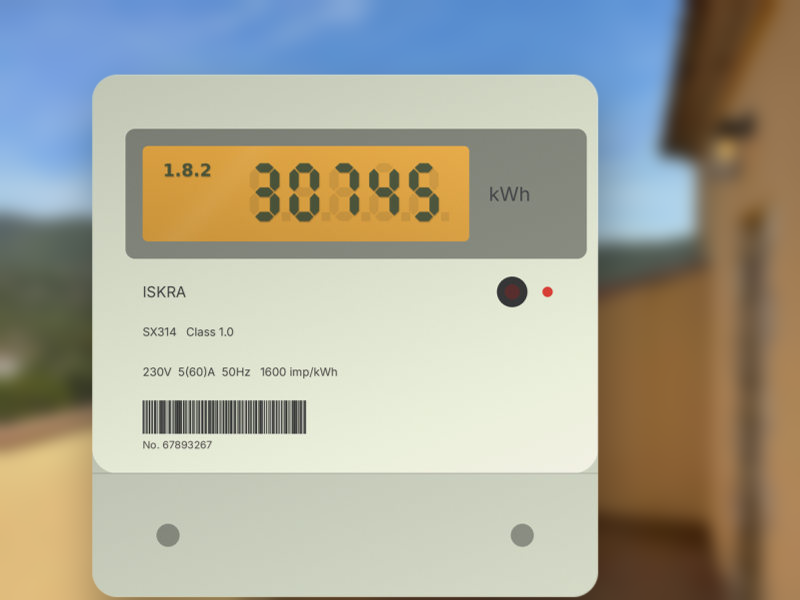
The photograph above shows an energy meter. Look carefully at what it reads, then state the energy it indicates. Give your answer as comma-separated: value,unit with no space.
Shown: 30745,kWh
